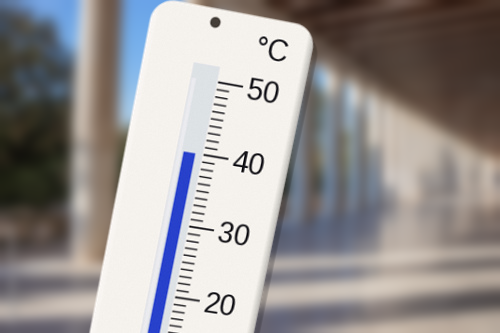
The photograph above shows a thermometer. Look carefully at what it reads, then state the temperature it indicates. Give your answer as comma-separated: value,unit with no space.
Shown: 40,°C
